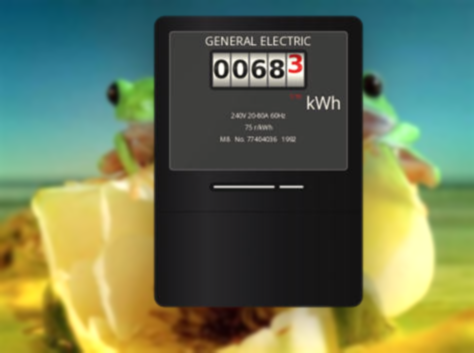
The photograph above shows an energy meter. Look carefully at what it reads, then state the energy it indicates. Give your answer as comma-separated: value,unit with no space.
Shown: 68.3,kWh
